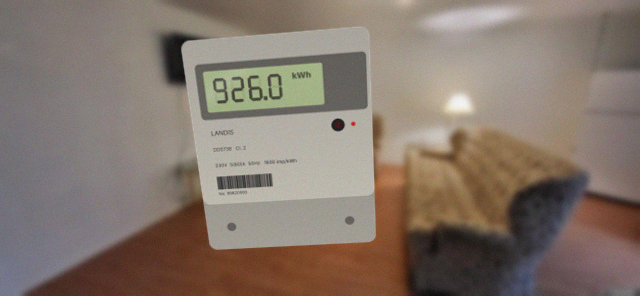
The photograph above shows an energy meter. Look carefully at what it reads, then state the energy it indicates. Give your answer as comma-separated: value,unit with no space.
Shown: 926.0,kWh
